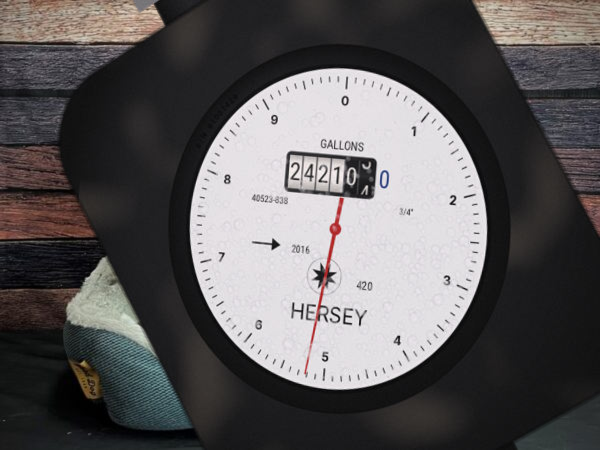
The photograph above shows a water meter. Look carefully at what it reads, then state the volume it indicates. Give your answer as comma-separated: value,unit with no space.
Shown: 2421035.2,gal
